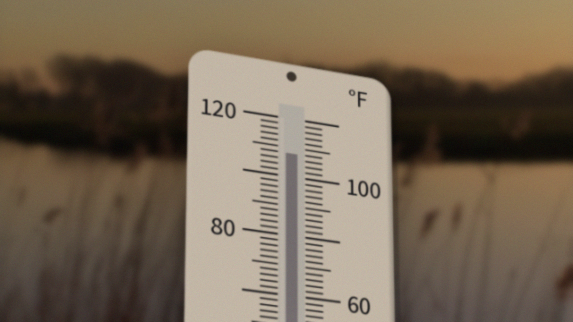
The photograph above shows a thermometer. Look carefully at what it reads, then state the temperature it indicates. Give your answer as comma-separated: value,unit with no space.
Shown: 108,°F
